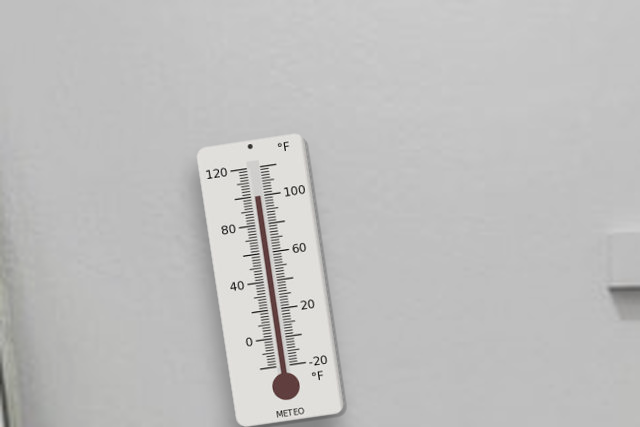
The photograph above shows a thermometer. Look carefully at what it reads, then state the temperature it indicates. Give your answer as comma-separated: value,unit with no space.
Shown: 100,°F
